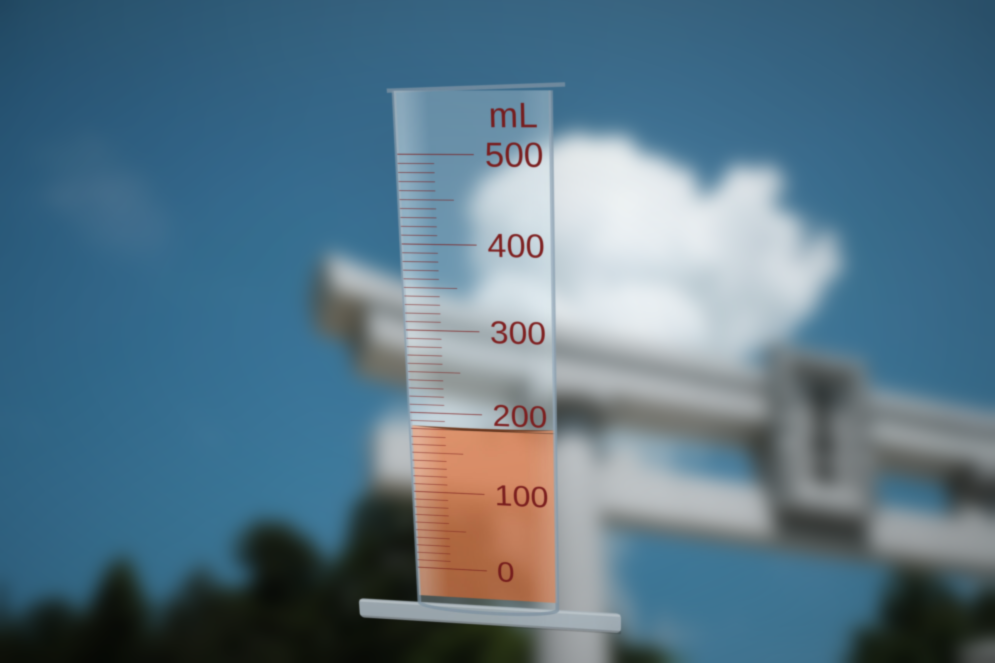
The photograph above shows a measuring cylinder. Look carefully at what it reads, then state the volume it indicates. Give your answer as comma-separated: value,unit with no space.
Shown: 180,mL
